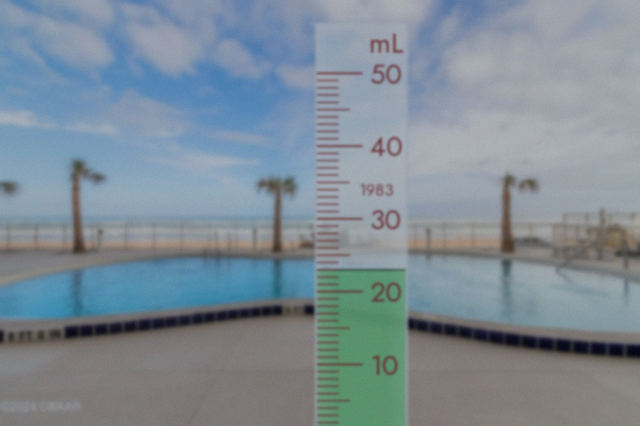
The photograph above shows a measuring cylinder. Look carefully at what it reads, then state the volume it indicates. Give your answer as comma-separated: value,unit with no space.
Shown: 23,mL
